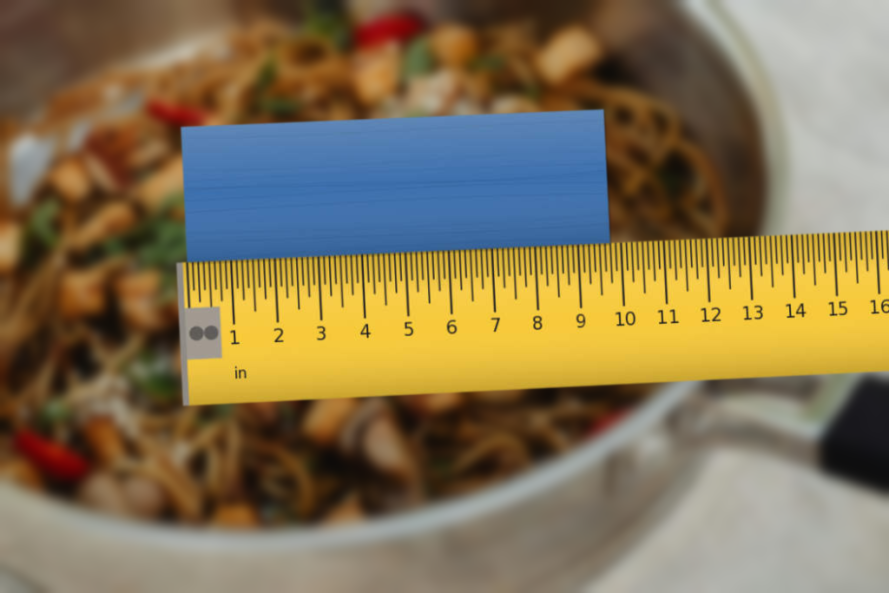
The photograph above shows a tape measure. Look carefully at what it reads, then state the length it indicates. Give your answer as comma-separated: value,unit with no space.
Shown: 9.75,in
